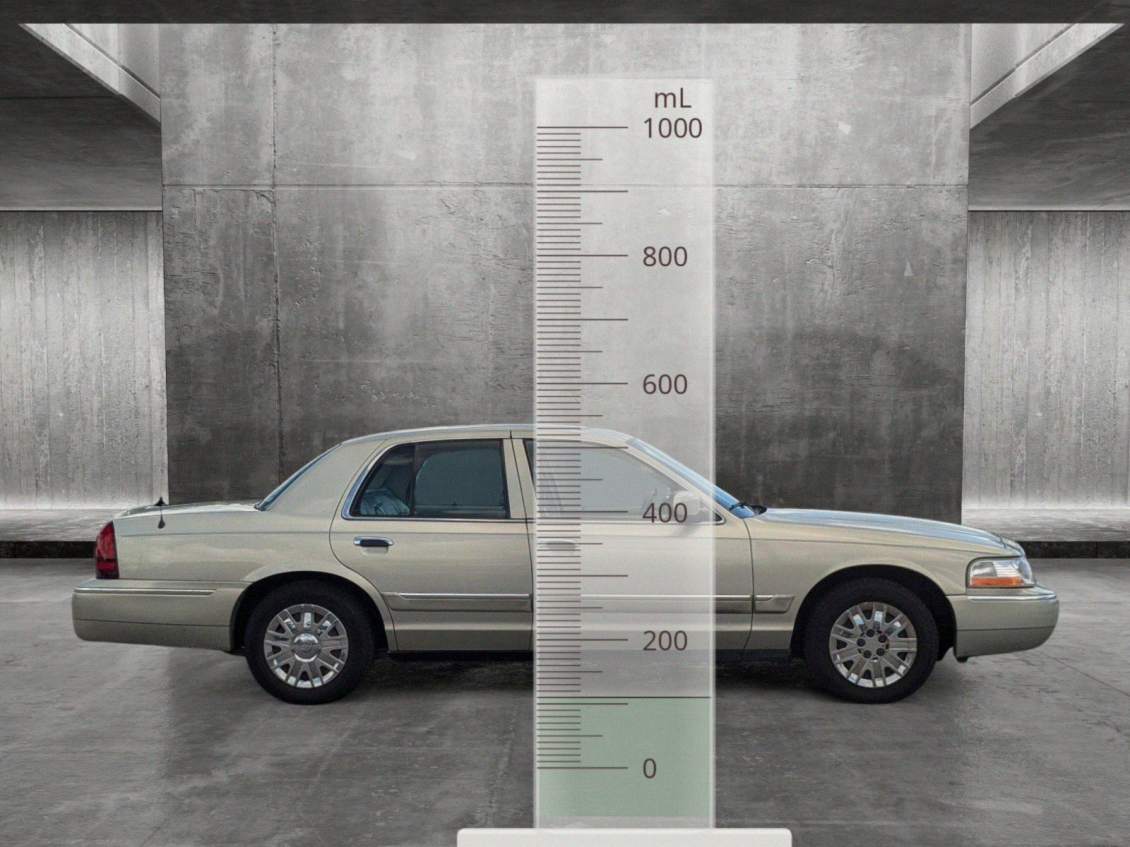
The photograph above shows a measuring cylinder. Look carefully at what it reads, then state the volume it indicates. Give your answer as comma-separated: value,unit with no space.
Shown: 110,mL
